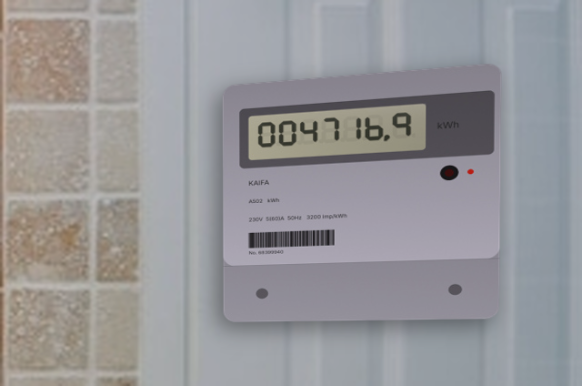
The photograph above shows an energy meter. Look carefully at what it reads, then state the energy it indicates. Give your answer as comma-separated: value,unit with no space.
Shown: 4716.9,kWh
